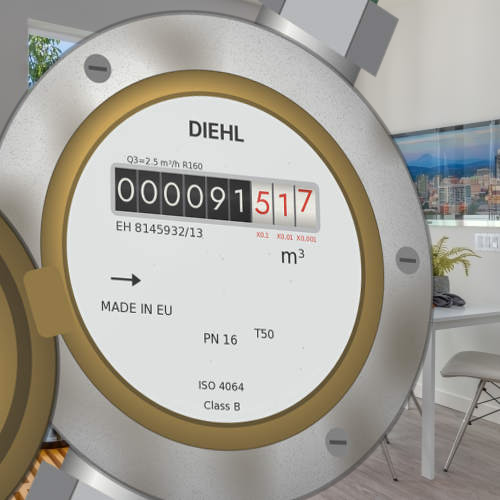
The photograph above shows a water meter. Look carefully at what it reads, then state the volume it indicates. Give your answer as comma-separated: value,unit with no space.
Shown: 91.517,m³
